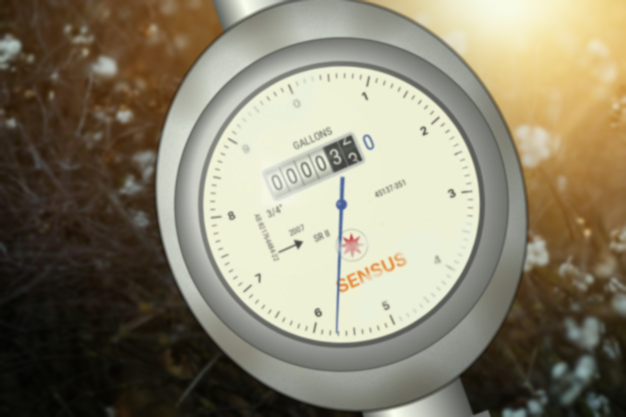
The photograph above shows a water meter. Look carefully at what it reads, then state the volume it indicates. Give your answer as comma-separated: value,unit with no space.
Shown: 325.7,gal
